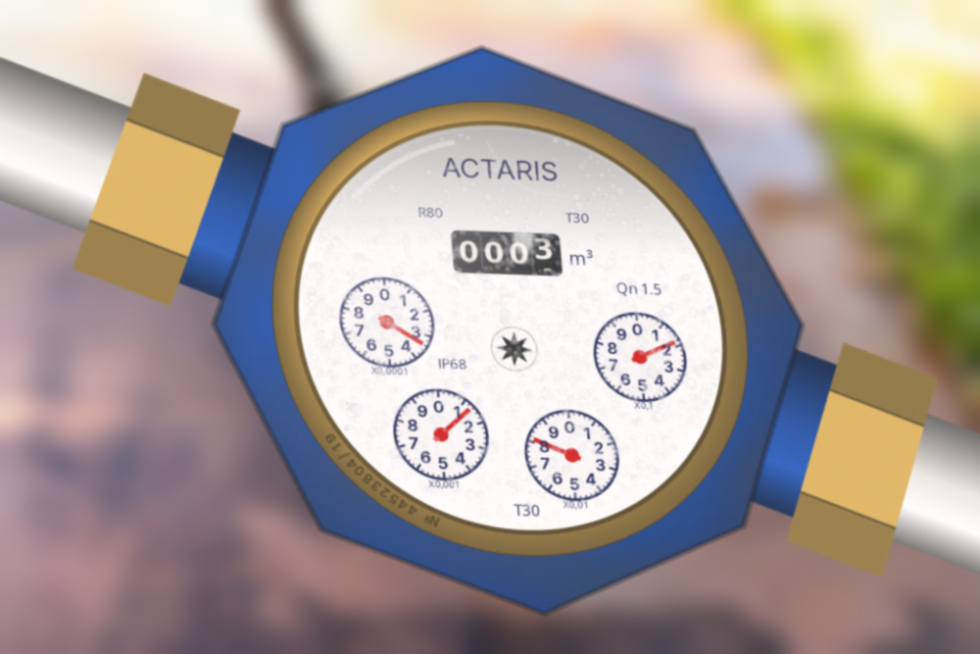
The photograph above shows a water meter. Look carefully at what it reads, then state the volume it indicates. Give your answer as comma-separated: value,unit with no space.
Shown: 3.1813,m³
